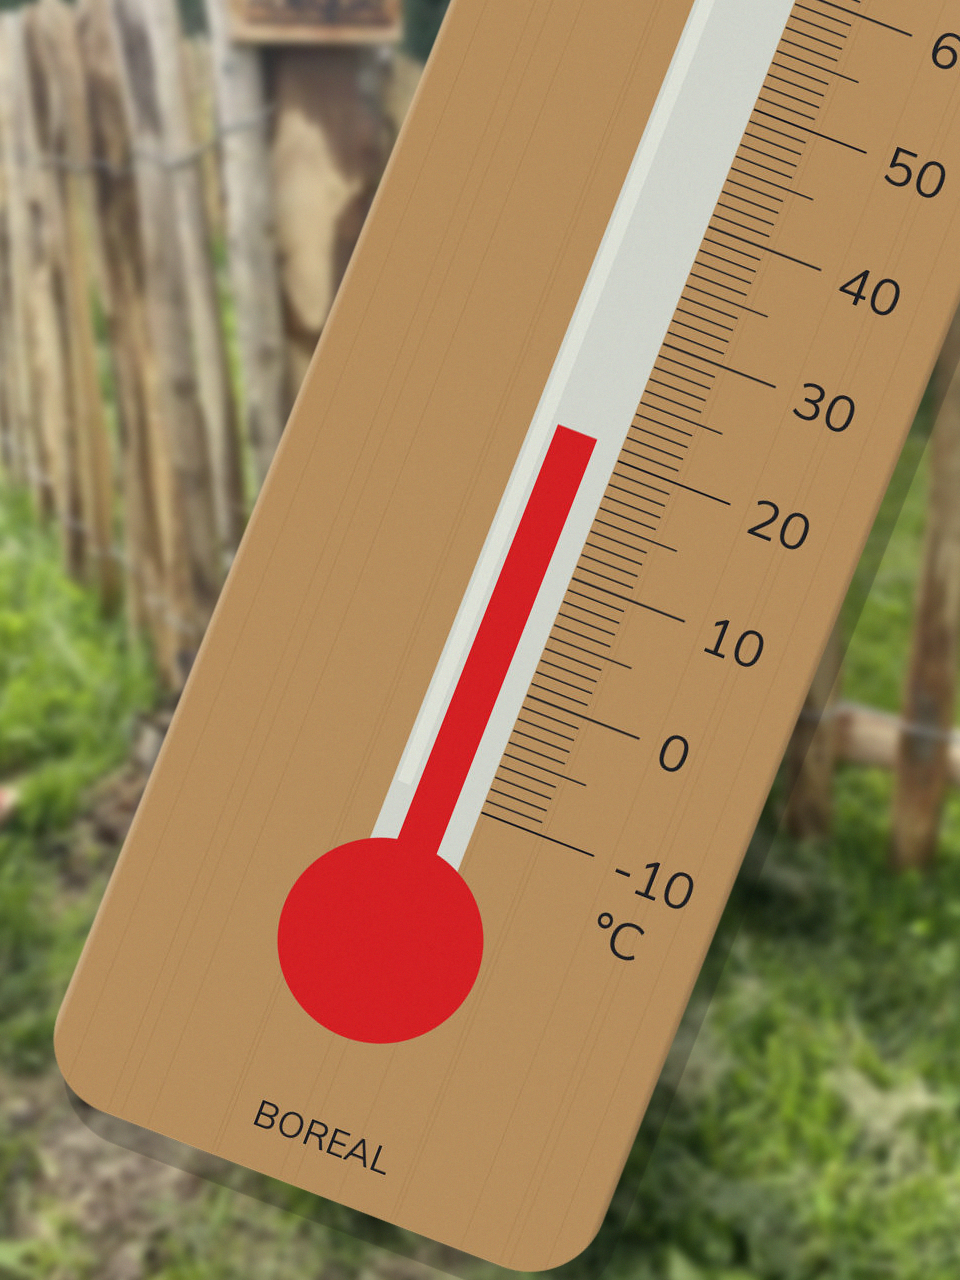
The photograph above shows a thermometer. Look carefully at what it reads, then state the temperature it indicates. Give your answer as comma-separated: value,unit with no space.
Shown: 21,°C
